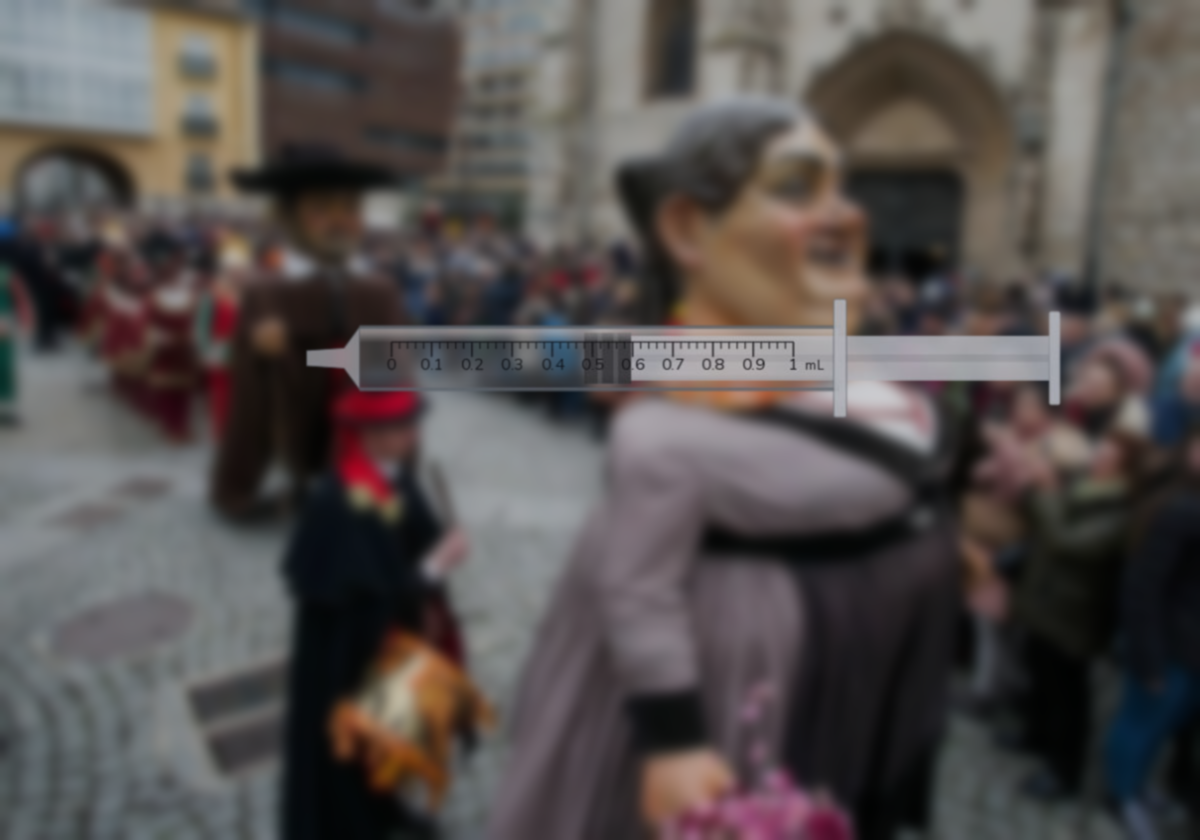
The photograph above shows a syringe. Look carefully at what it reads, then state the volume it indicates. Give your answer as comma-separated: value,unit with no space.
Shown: 0.48,mL
